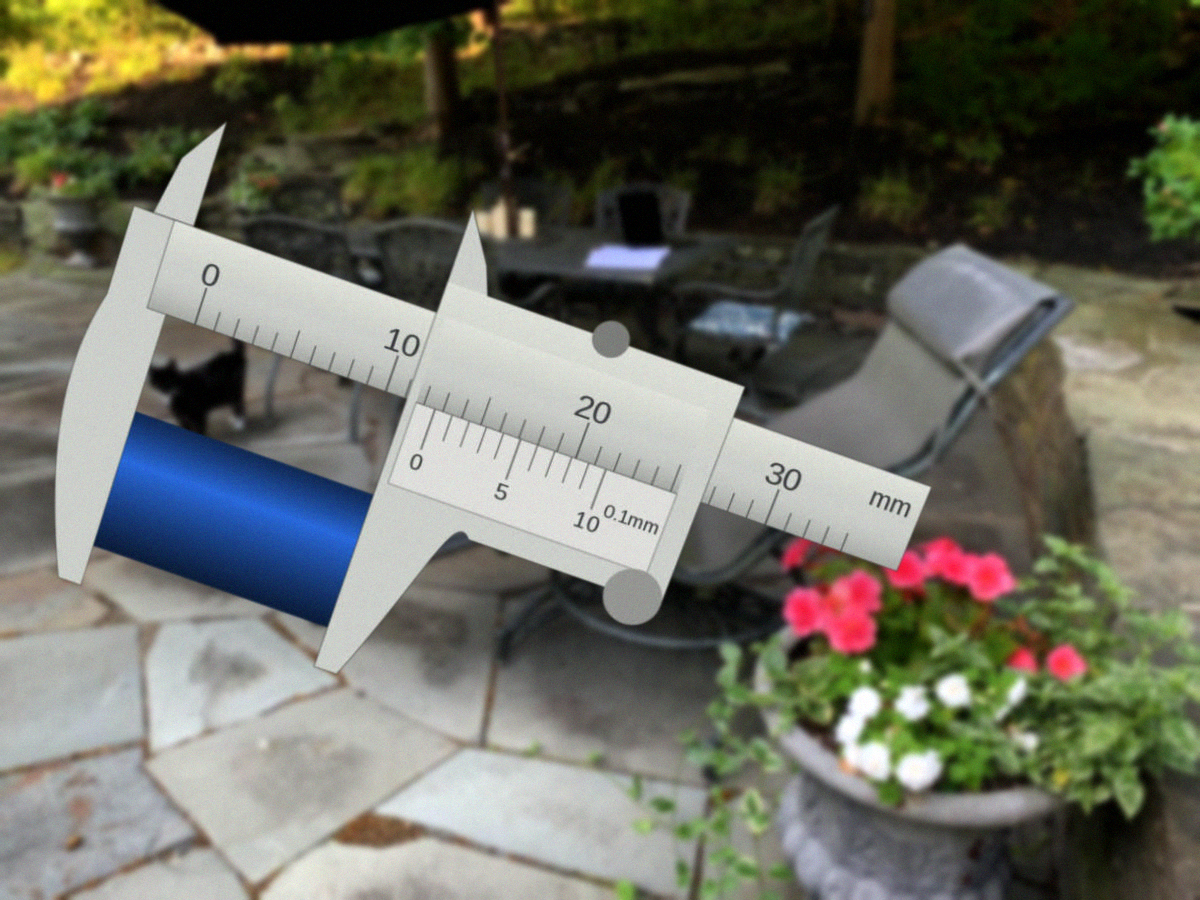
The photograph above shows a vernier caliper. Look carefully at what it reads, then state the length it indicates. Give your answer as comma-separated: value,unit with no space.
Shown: 12.6,mm
